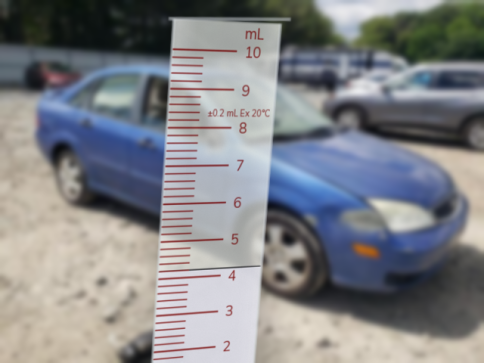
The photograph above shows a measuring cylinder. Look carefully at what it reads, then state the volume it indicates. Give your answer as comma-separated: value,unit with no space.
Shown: 4.2,mL
